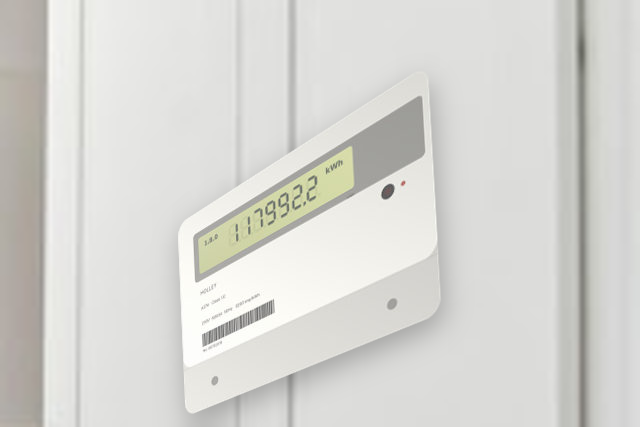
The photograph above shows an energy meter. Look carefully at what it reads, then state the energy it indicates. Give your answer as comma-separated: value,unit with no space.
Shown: 117992.2,kWh
